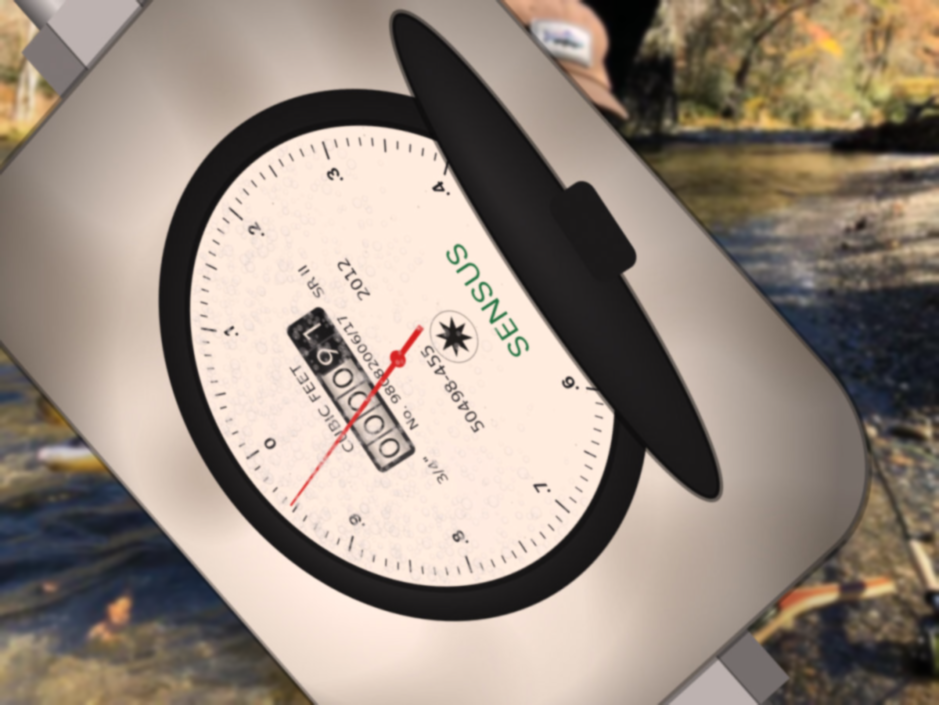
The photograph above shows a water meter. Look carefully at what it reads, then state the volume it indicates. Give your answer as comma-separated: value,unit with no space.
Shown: 90.95,ft³
